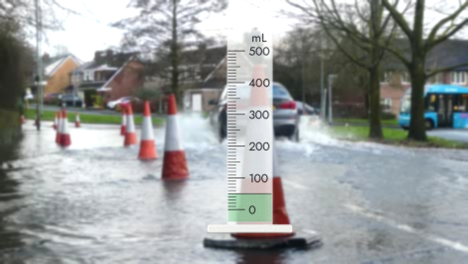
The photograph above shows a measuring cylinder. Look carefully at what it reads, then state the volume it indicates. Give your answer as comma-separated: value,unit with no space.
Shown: 50,mL
